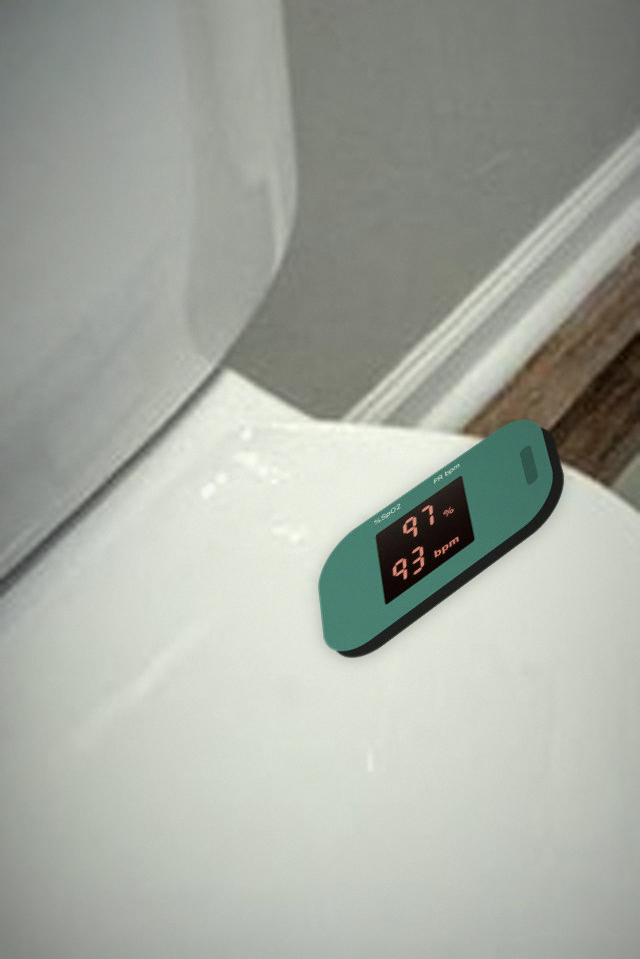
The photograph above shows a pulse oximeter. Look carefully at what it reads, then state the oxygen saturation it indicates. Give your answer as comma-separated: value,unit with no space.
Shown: 97,%
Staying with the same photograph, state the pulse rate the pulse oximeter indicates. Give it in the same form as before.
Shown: 93,bpm
